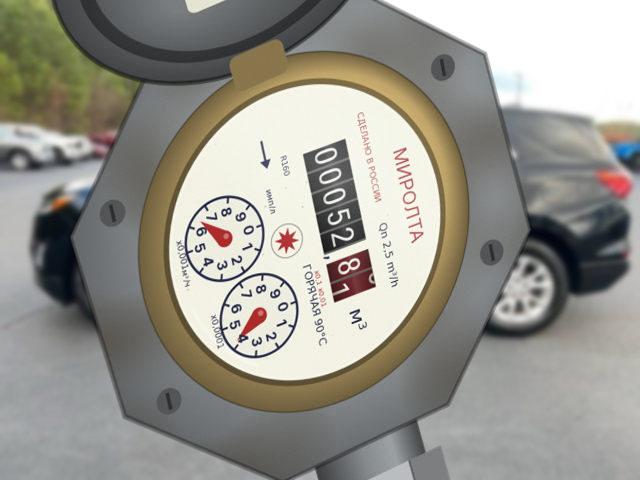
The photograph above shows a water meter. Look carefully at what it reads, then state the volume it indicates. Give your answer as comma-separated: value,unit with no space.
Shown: 52.8064,m³
